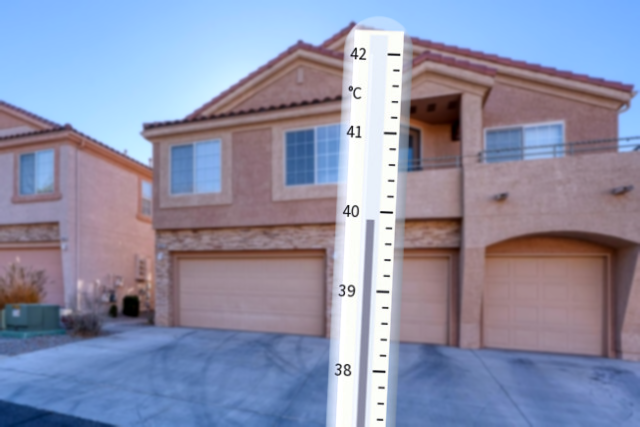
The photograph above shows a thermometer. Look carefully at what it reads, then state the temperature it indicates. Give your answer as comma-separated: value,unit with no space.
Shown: 39.9,°C
